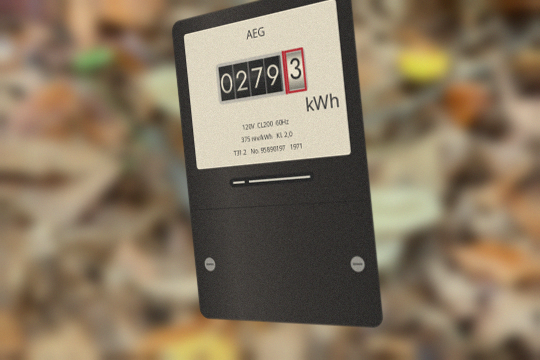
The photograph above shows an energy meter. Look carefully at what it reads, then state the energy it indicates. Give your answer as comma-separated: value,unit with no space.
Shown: 279.3,kWh
